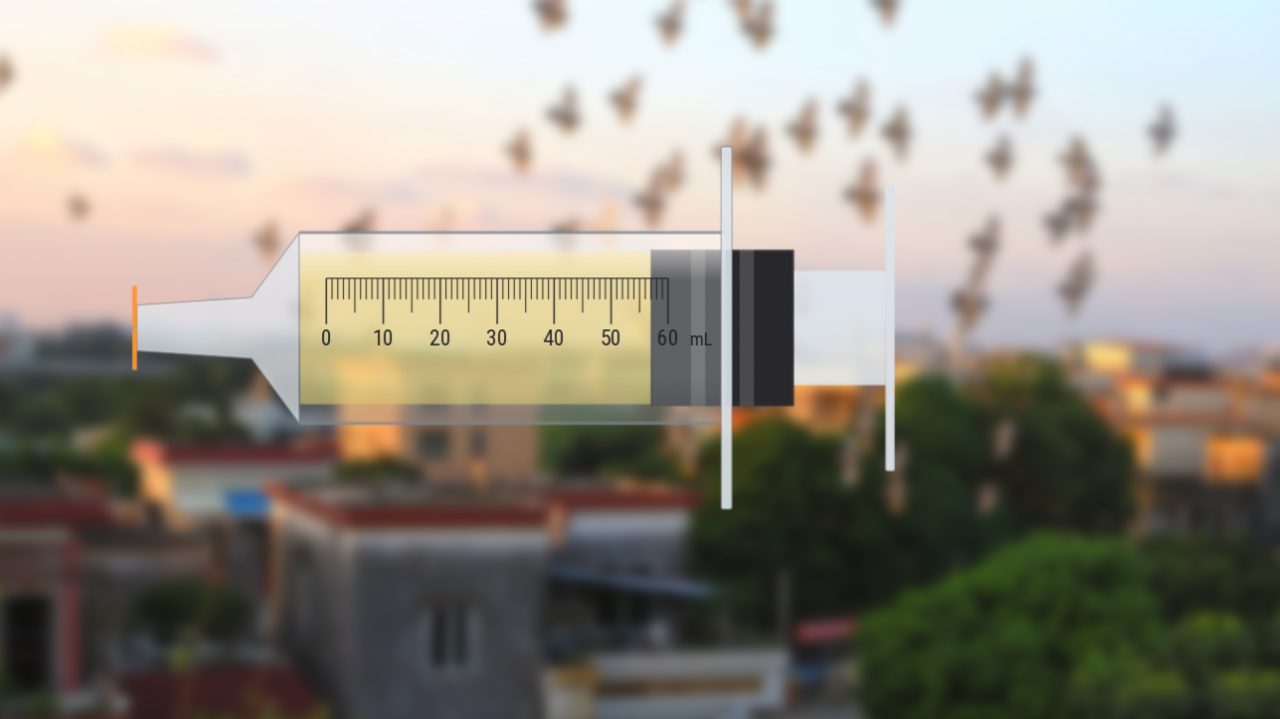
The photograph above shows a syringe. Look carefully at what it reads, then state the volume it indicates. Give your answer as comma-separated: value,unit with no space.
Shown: 57,mL
